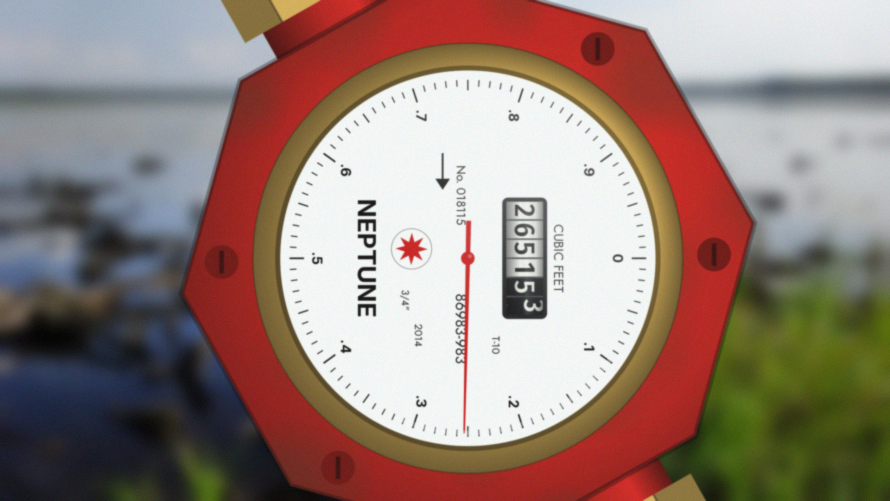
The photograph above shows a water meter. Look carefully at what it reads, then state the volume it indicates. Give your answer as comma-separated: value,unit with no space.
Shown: 265153.25,ft³
